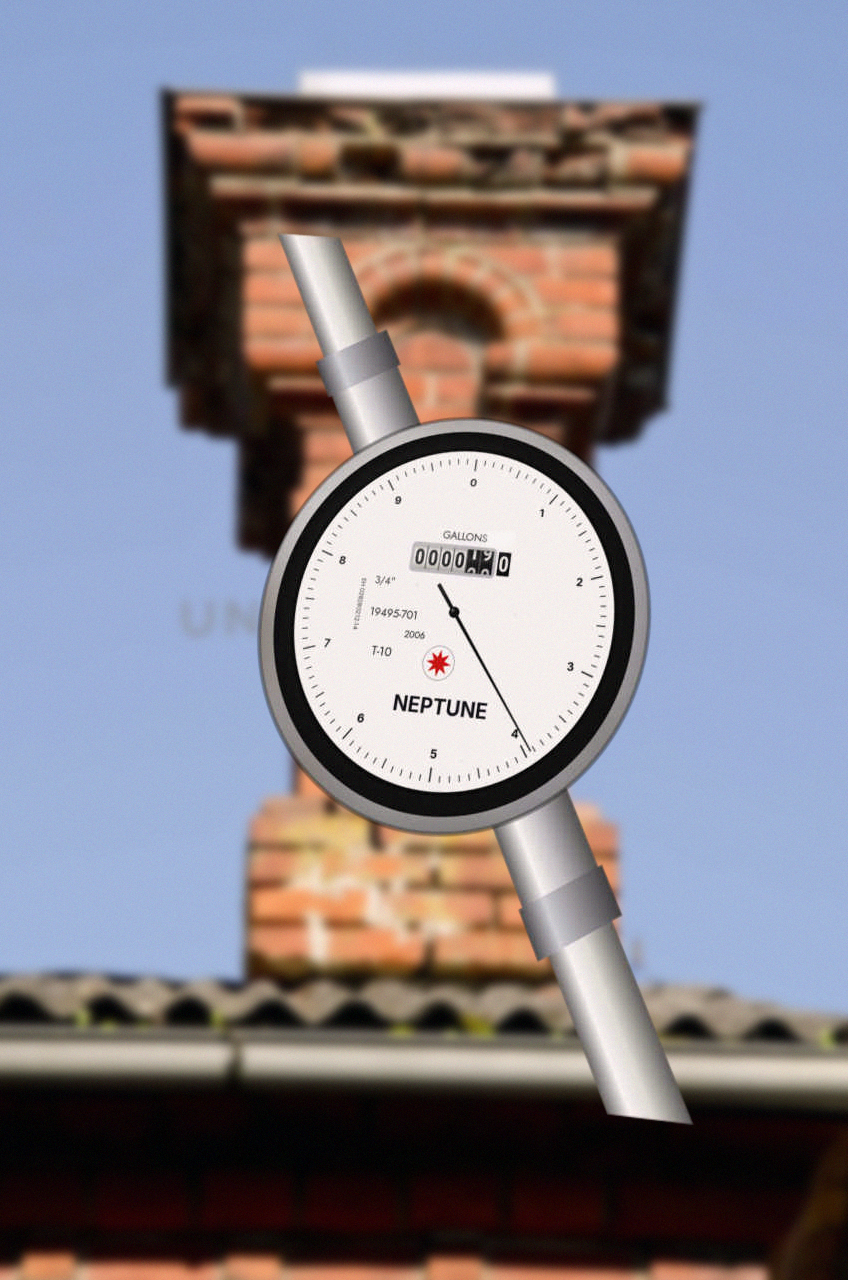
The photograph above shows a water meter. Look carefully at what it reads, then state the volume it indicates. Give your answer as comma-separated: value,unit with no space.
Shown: 193.9,gal
